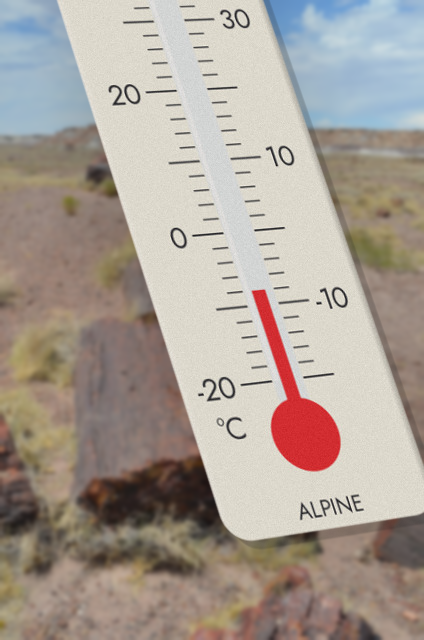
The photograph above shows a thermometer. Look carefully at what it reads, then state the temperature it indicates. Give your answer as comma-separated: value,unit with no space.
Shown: -8,°C
